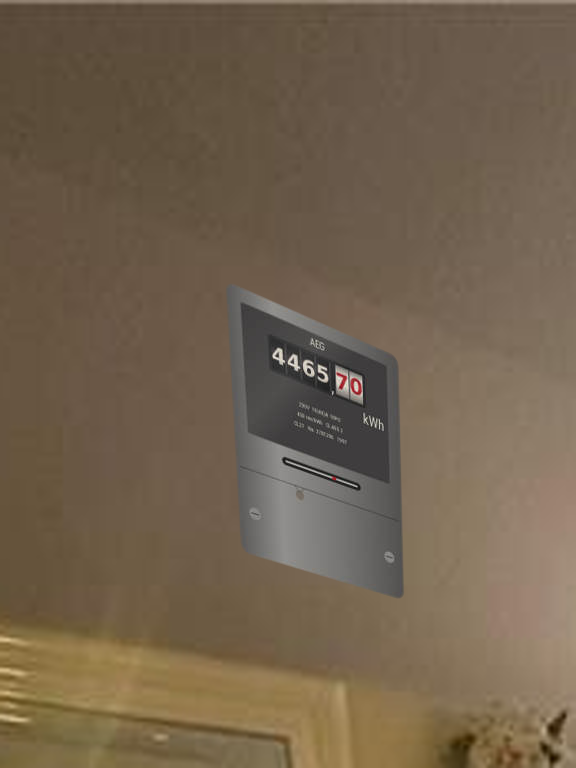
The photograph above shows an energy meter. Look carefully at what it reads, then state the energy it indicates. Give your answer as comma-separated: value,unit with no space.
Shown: 4465.70,kWh
